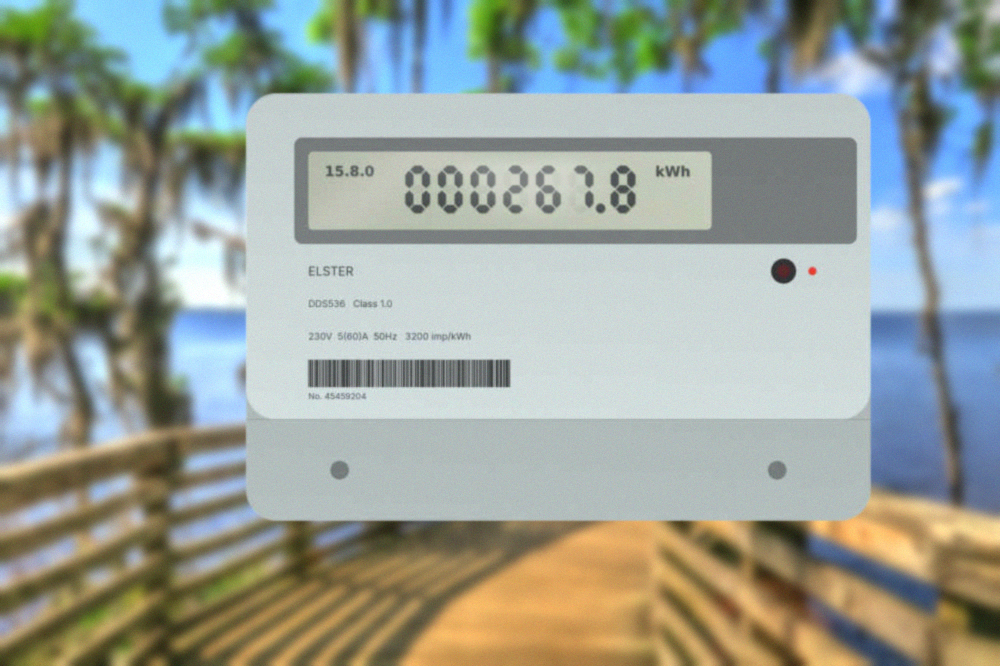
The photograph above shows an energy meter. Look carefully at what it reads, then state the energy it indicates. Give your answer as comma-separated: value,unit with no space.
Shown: 267.8,kWh
